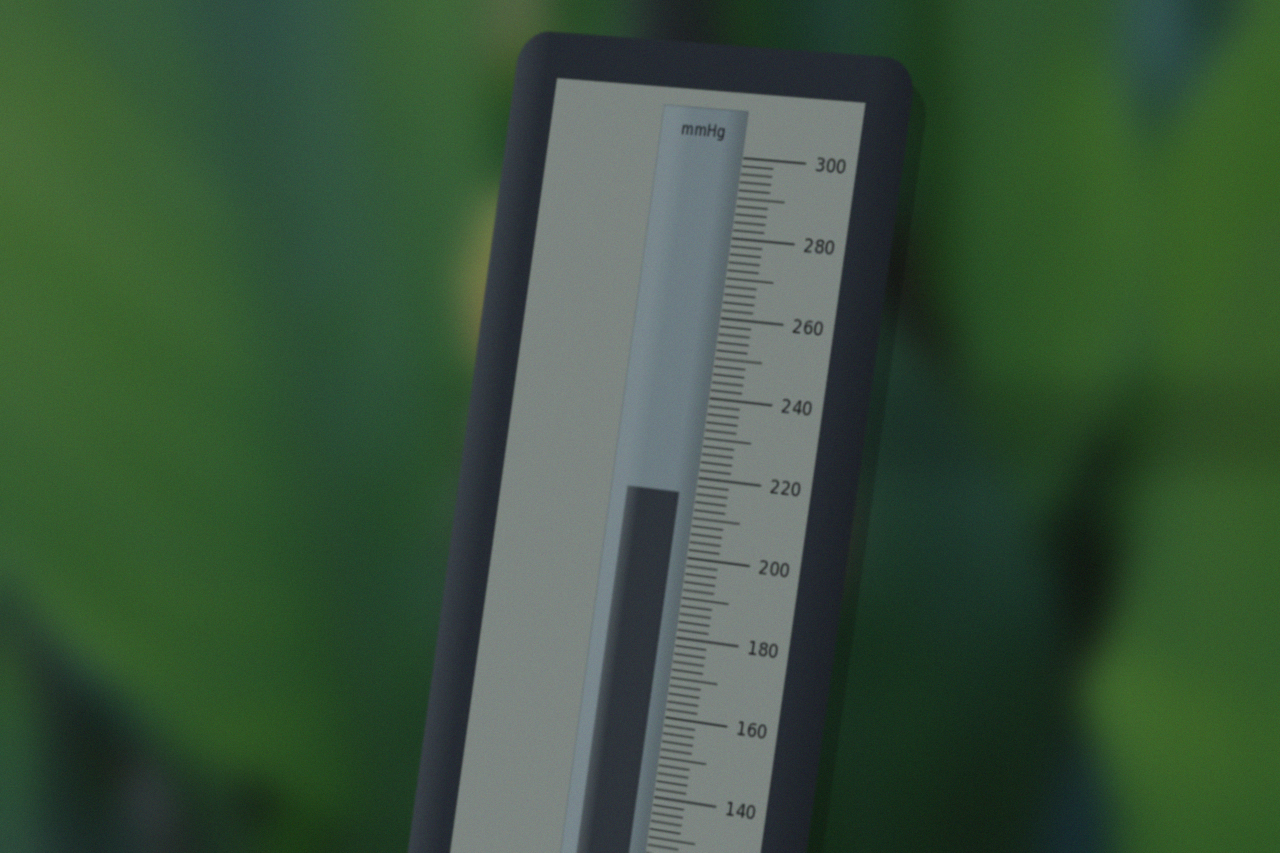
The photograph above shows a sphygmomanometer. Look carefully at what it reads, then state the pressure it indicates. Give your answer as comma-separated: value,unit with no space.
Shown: 216,mmHg
